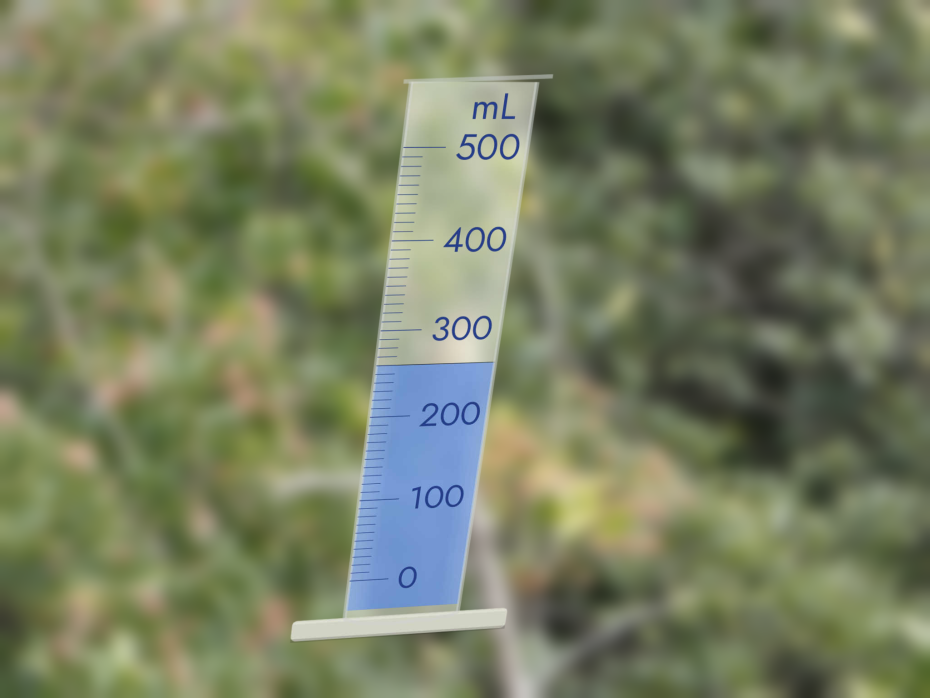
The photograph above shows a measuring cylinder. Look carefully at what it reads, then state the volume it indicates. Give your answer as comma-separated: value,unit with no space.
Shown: 260,mL
